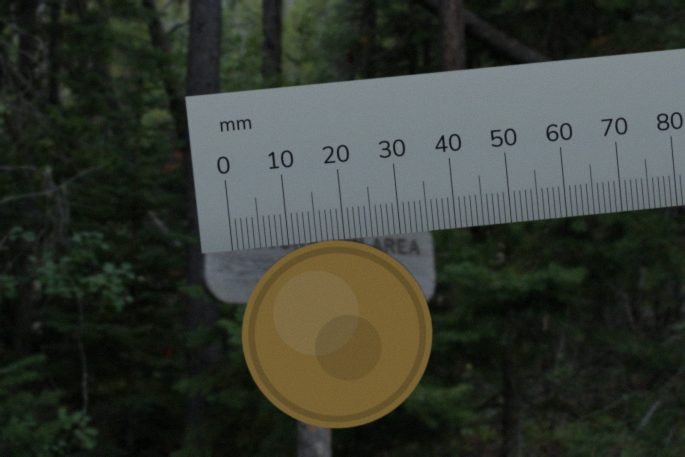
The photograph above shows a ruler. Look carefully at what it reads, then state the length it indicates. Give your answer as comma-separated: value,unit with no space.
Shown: 34,mm
